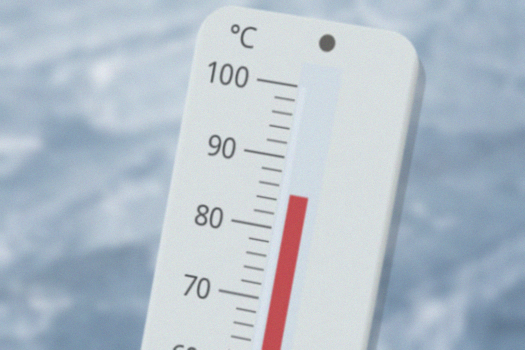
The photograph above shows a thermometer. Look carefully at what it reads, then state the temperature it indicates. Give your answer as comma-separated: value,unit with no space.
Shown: 85,°C
